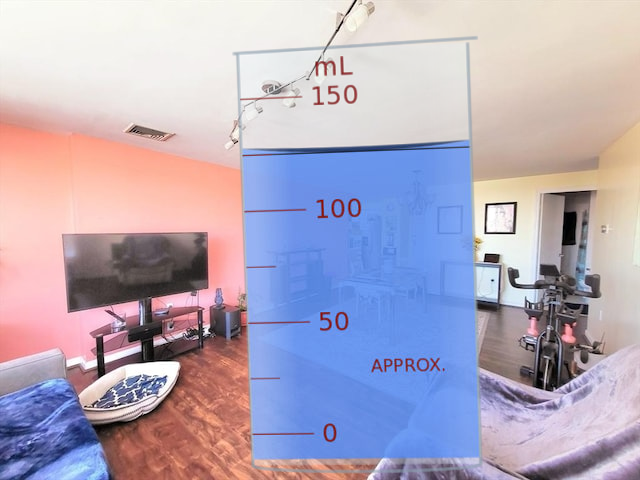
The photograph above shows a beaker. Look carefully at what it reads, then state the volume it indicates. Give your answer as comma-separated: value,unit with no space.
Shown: 125,mL
